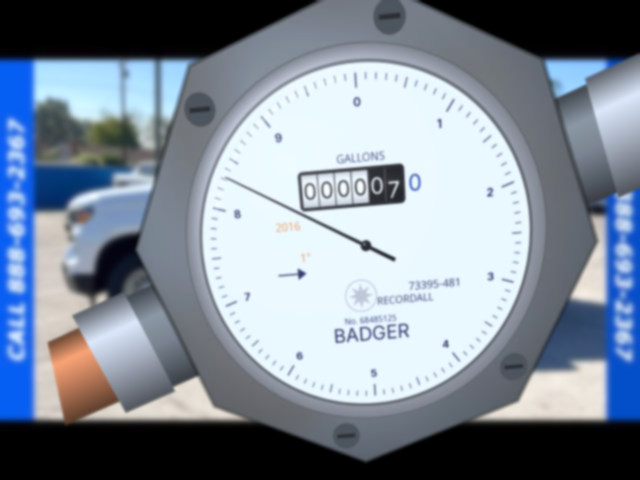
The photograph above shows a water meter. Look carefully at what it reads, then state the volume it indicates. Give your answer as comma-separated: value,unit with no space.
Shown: 68.3,gal
